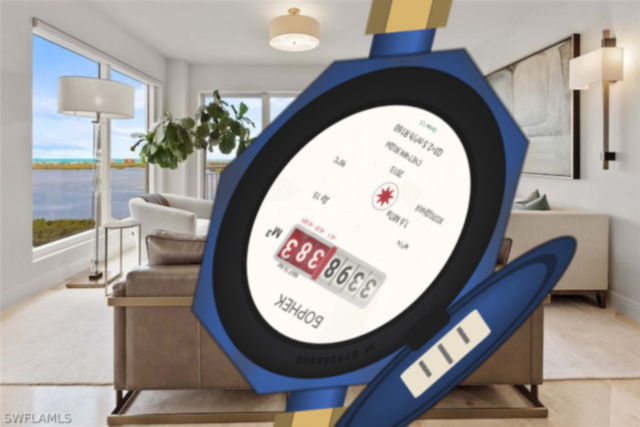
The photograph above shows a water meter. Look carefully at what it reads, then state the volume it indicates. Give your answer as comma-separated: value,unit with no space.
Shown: 3398.383,m³
